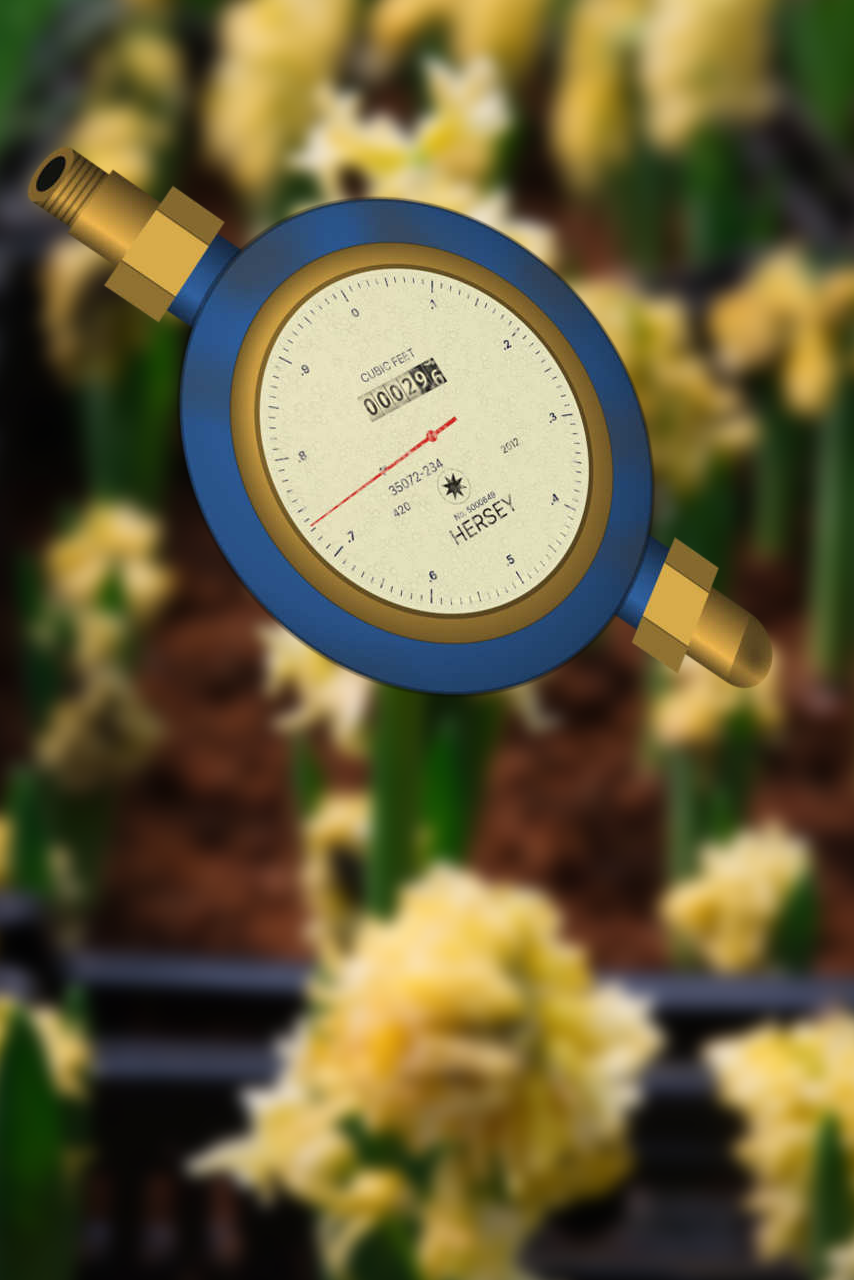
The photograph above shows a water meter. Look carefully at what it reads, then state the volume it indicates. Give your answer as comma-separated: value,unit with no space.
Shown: 295.73,ft³
